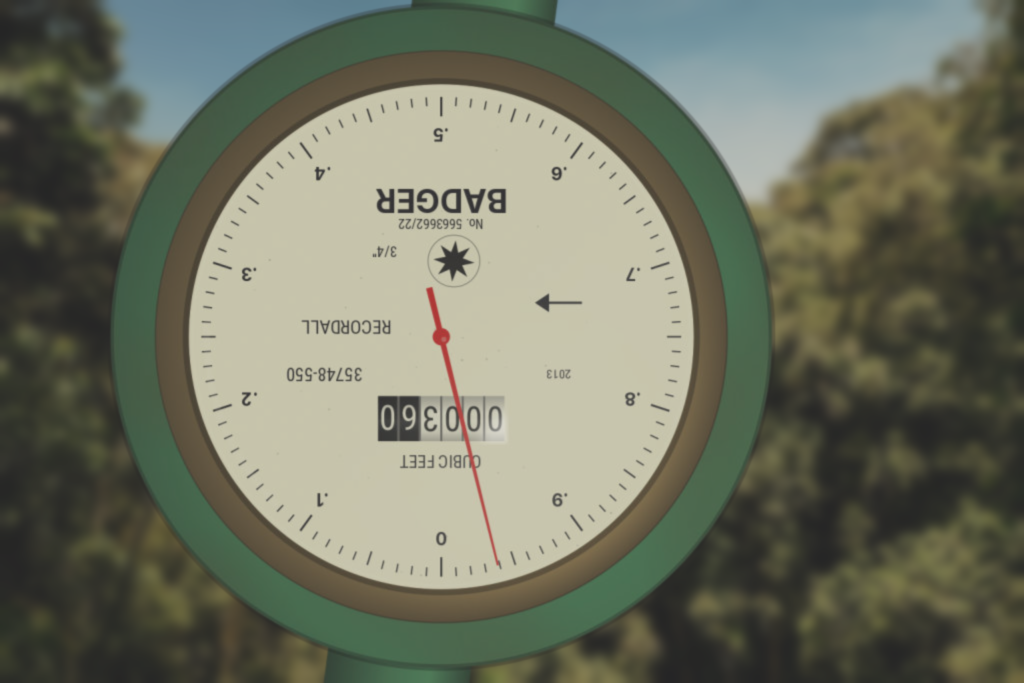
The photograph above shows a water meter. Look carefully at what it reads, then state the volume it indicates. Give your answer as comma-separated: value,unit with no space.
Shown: 359.96,ft³
